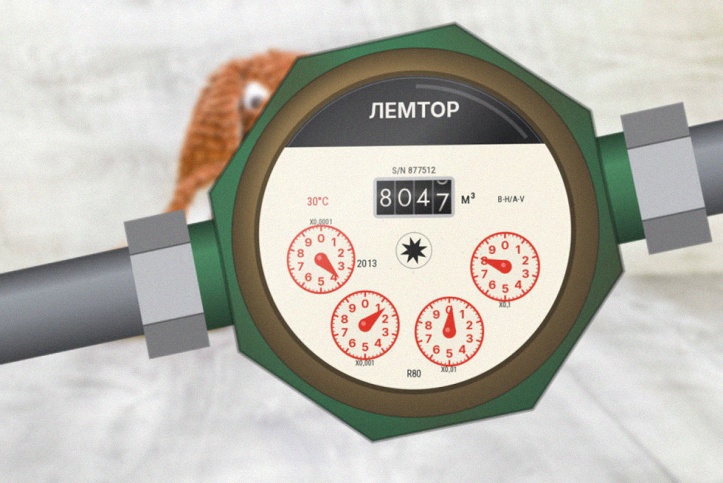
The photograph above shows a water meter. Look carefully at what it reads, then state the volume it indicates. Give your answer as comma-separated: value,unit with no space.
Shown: 8046.8013,m³
